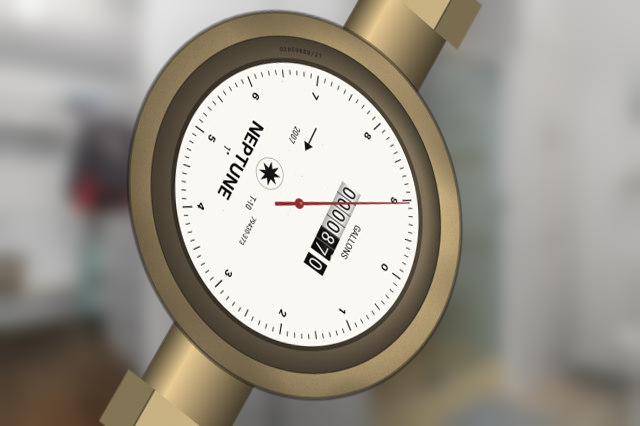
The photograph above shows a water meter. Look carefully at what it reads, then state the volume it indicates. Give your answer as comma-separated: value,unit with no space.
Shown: 869.0,gal
